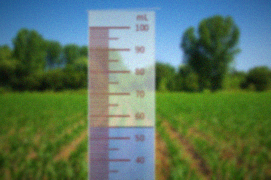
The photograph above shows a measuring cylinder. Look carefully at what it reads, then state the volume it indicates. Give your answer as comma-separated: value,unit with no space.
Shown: 55,mL
